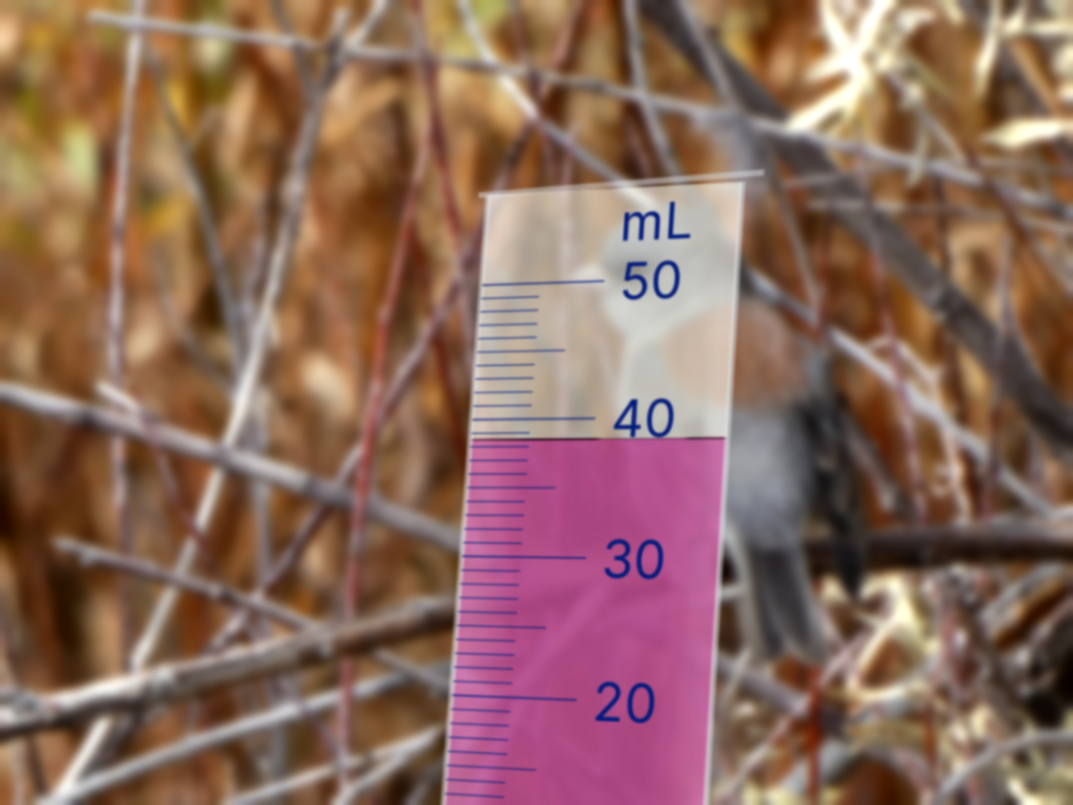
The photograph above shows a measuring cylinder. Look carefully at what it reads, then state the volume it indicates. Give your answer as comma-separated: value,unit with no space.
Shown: 38.5,mL
